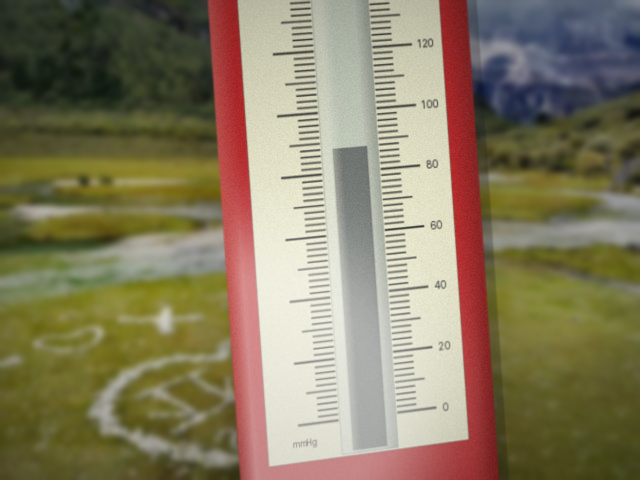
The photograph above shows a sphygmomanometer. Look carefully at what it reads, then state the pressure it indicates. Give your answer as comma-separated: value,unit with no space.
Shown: 88,mmHg
